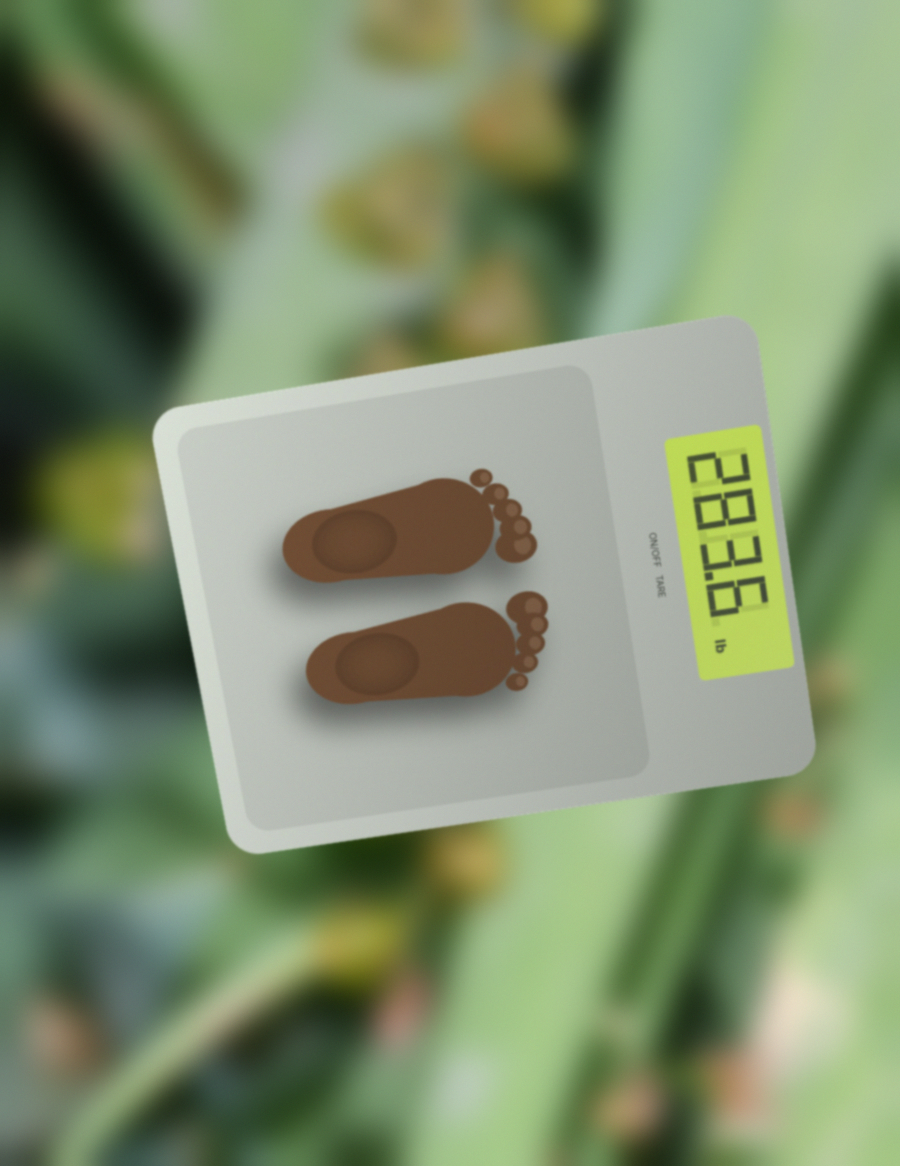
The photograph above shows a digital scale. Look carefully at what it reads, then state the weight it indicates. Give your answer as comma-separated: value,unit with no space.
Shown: 283.6,lb
